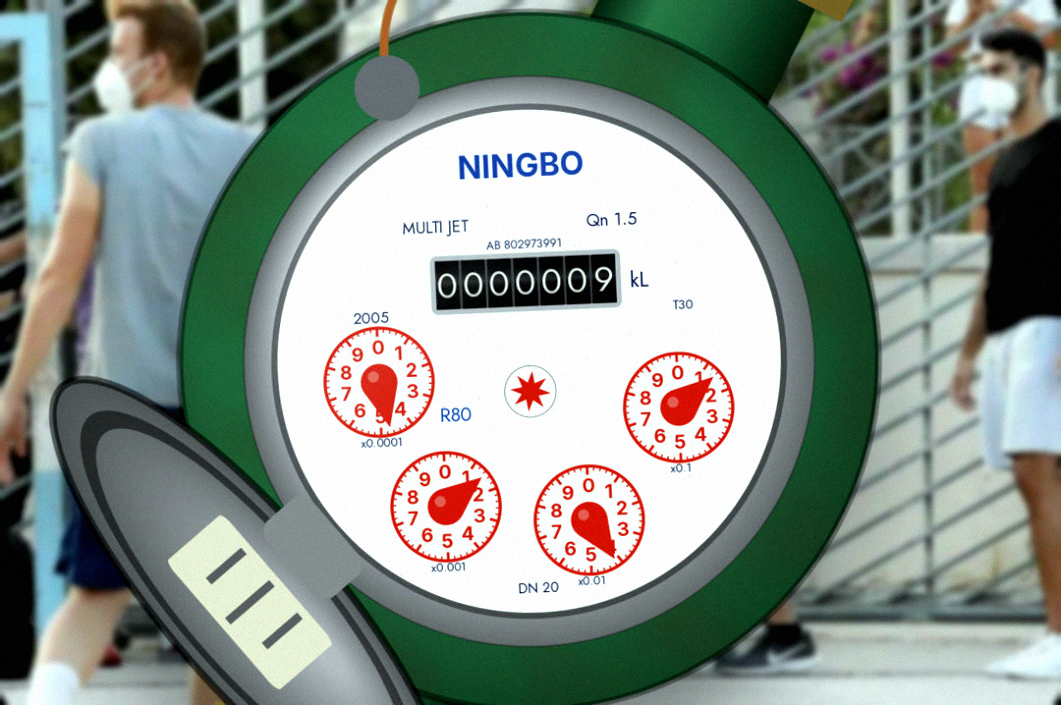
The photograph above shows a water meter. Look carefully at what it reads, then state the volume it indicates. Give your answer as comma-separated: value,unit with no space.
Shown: 9.1414,kL
